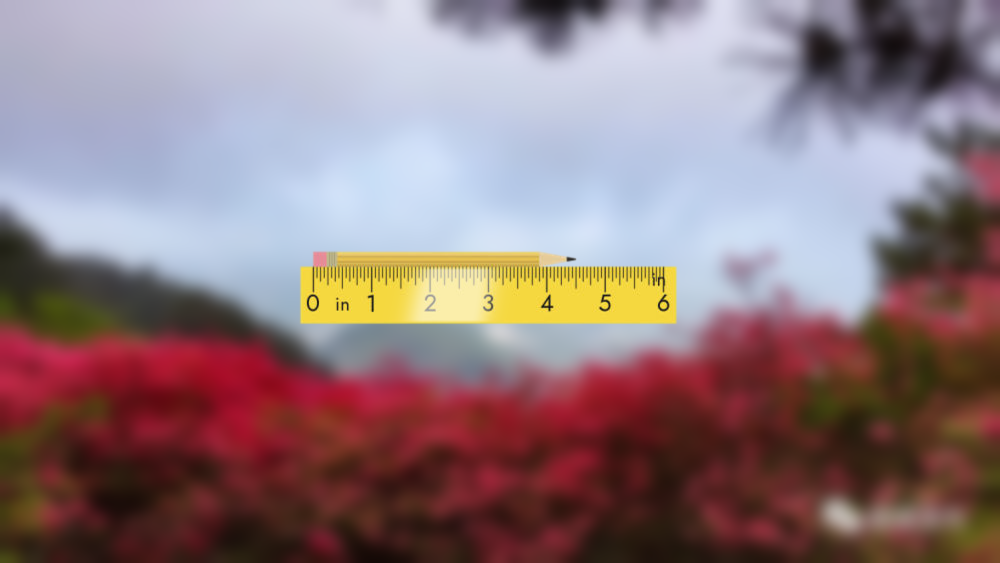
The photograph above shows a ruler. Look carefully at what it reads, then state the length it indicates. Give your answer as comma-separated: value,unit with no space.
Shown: 4.5,in
